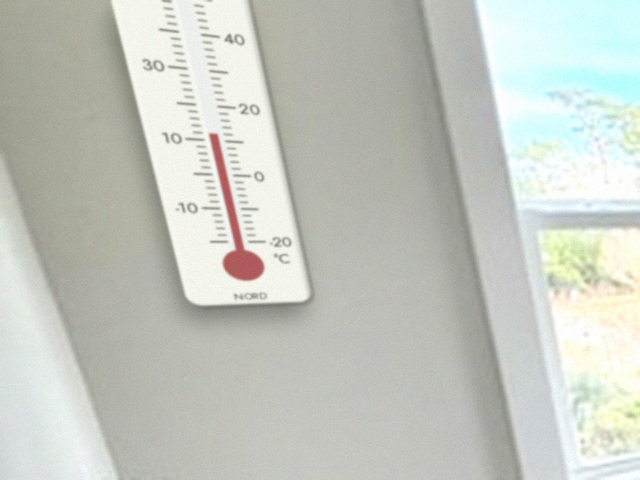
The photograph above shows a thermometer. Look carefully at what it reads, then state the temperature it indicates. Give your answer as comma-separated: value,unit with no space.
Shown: 12,°C
